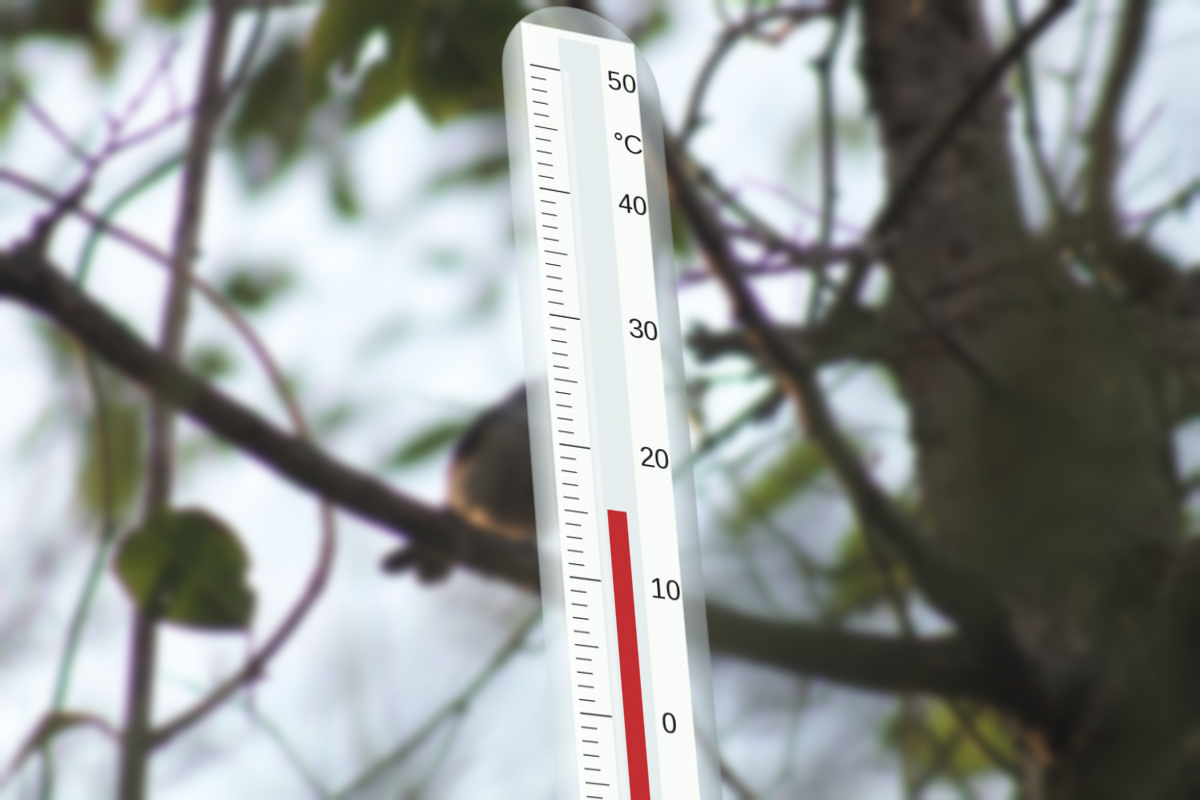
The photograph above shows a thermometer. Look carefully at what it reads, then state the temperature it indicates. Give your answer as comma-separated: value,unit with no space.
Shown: 15.5,°C
